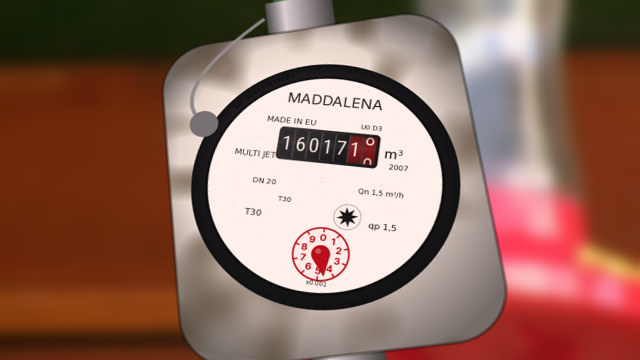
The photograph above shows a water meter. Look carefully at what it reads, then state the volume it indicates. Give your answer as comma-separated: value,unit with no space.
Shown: 16017.184,m³
